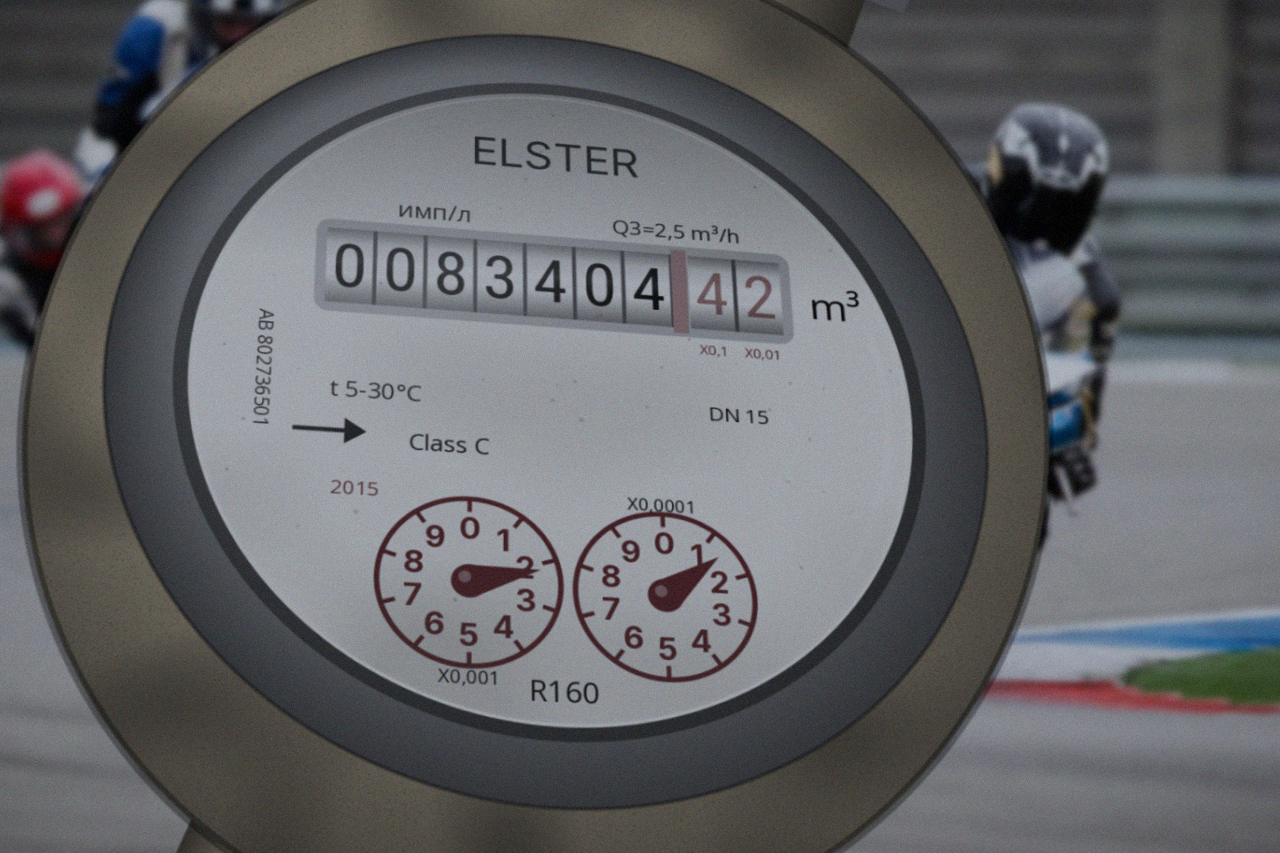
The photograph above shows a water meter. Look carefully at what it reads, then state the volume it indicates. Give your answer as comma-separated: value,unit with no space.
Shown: 83404.4221,m³
